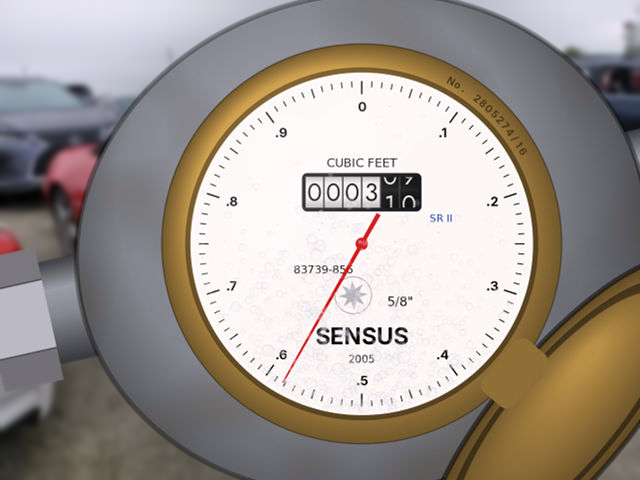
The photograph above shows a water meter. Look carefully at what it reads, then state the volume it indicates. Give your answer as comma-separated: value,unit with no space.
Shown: 309.58,ft³
